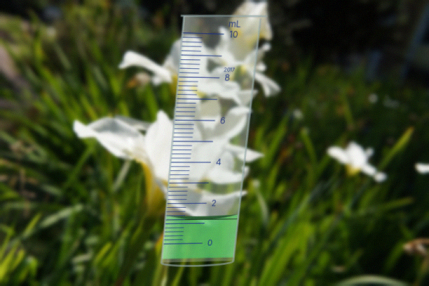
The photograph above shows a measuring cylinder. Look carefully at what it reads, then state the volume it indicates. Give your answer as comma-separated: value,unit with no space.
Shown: 1.2,mL
